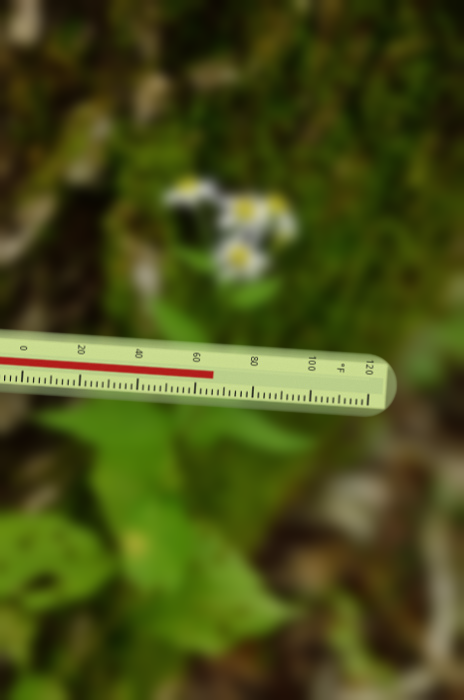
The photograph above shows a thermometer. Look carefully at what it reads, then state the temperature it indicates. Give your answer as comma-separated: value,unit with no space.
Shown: 66,°F
